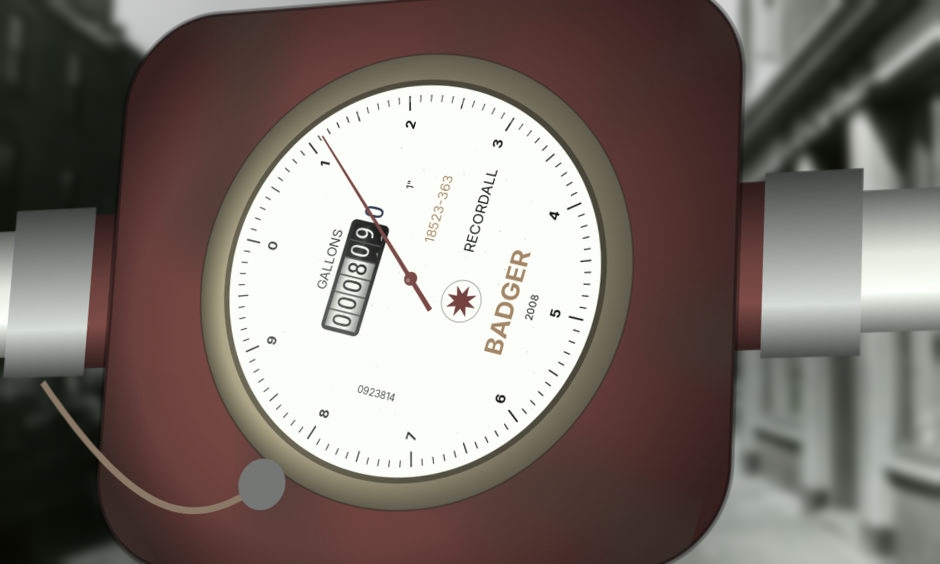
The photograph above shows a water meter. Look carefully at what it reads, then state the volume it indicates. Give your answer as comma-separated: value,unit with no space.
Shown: 8091.1,gal
